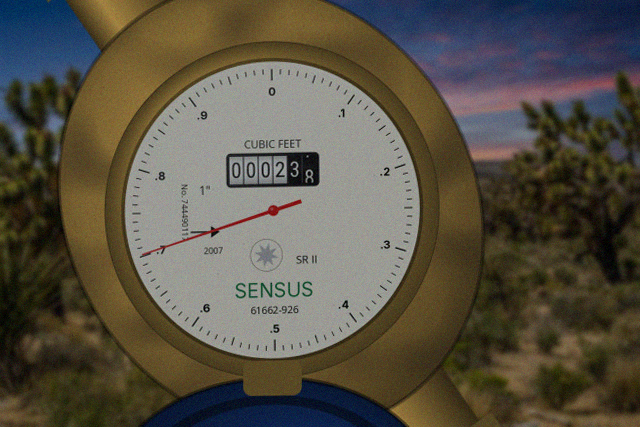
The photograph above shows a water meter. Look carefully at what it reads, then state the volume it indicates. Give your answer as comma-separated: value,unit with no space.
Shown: 237.70,ft³
